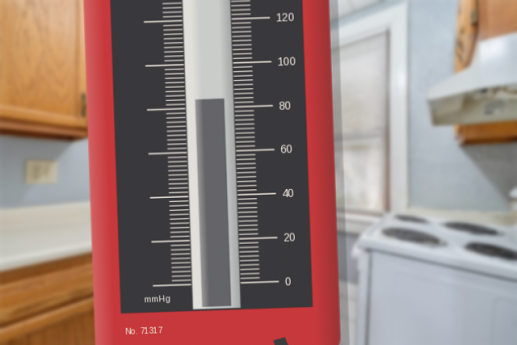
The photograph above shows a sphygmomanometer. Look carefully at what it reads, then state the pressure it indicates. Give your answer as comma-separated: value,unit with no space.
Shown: 84,mmHg
